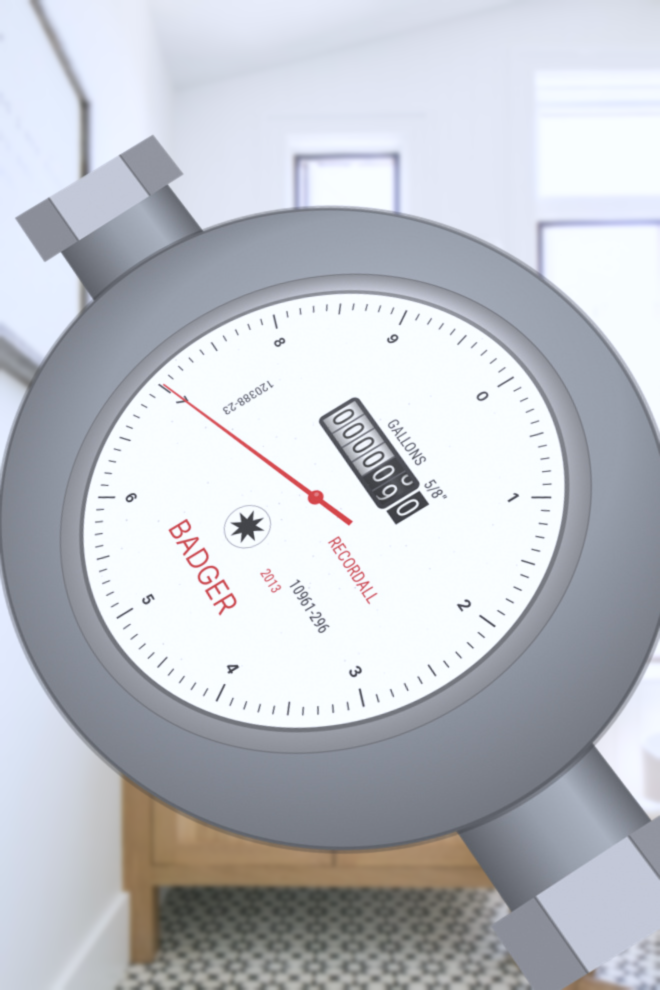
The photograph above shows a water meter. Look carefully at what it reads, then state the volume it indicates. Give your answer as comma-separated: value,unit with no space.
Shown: 87.0,gal
